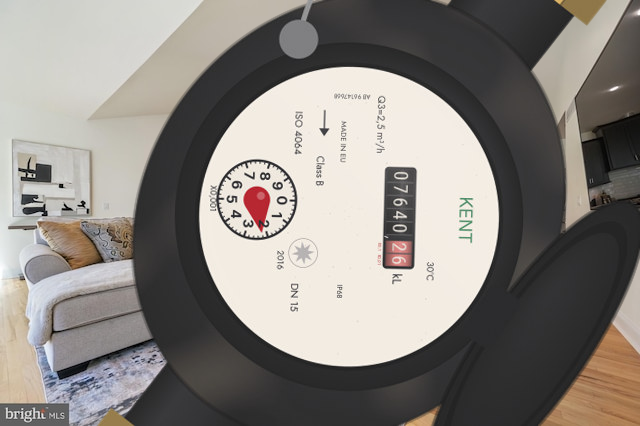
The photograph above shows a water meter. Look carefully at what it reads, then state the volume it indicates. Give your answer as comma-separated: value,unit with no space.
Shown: 7640.262,kL
